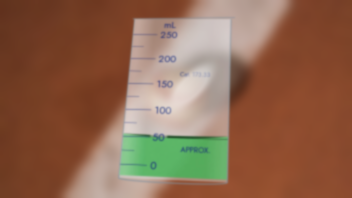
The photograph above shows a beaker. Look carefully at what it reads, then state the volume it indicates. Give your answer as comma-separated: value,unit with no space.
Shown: 50,mL
